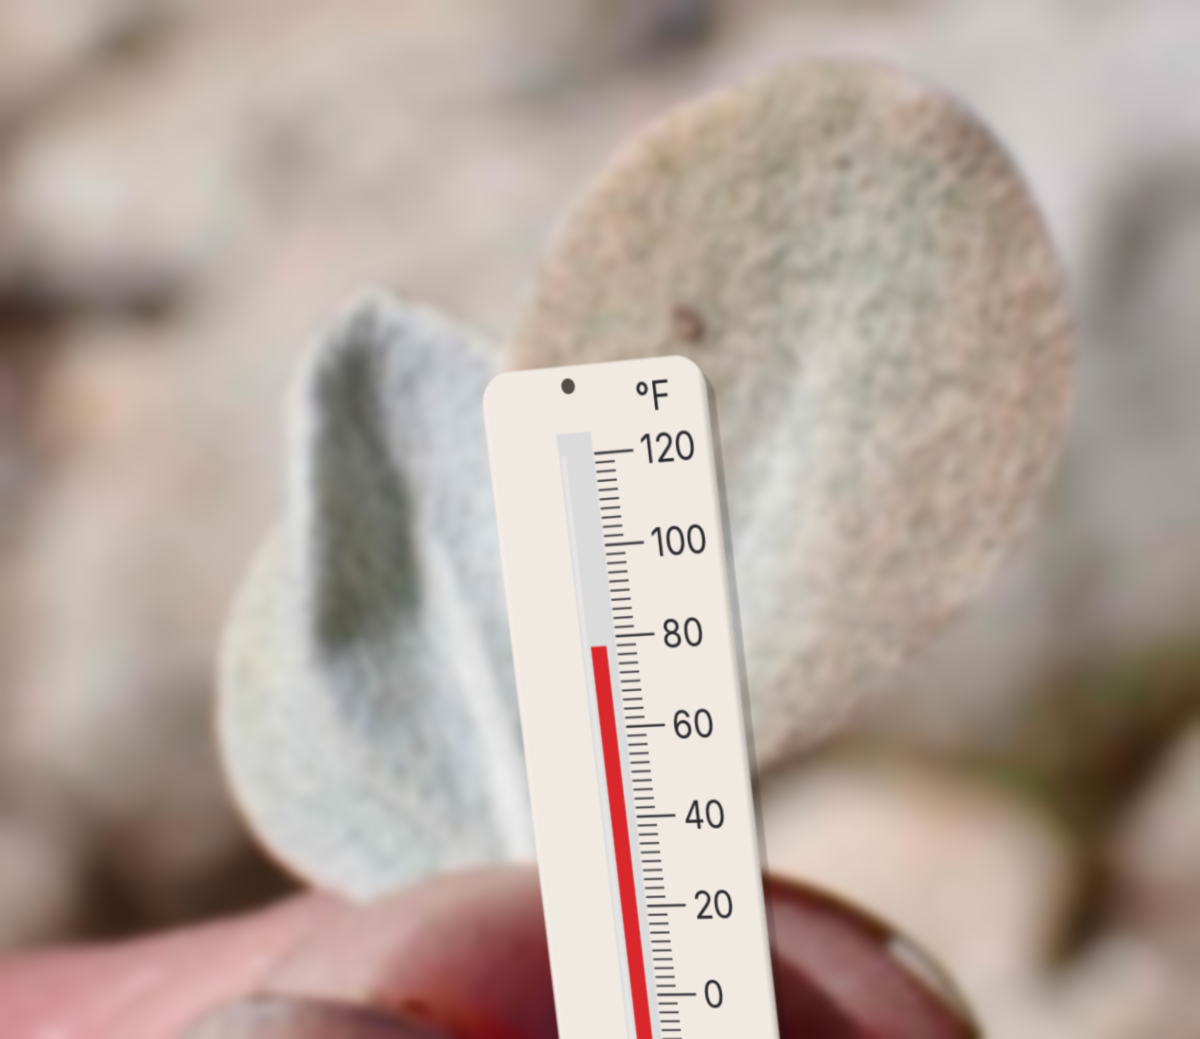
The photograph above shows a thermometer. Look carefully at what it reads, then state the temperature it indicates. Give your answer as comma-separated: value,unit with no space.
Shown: 78,°F
